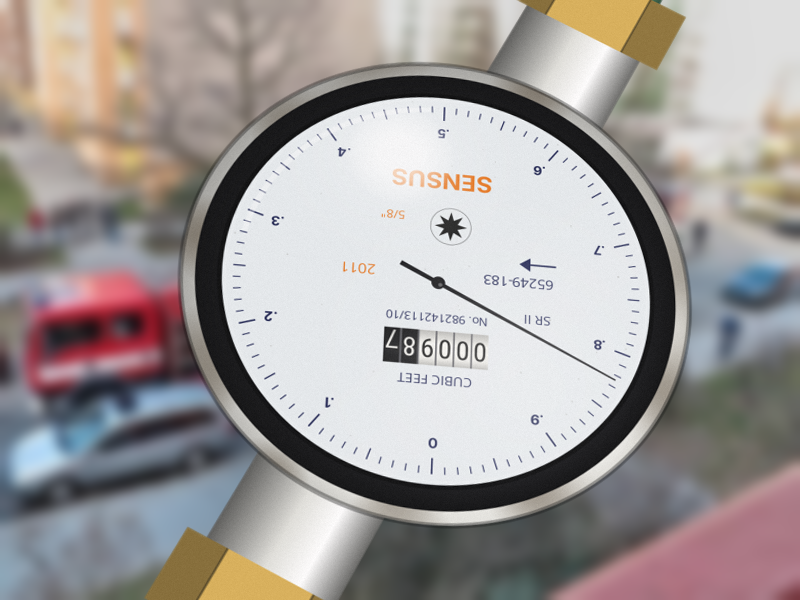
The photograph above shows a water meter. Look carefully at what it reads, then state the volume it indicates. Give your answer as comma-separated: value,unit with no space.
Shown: 986.82,ft³
